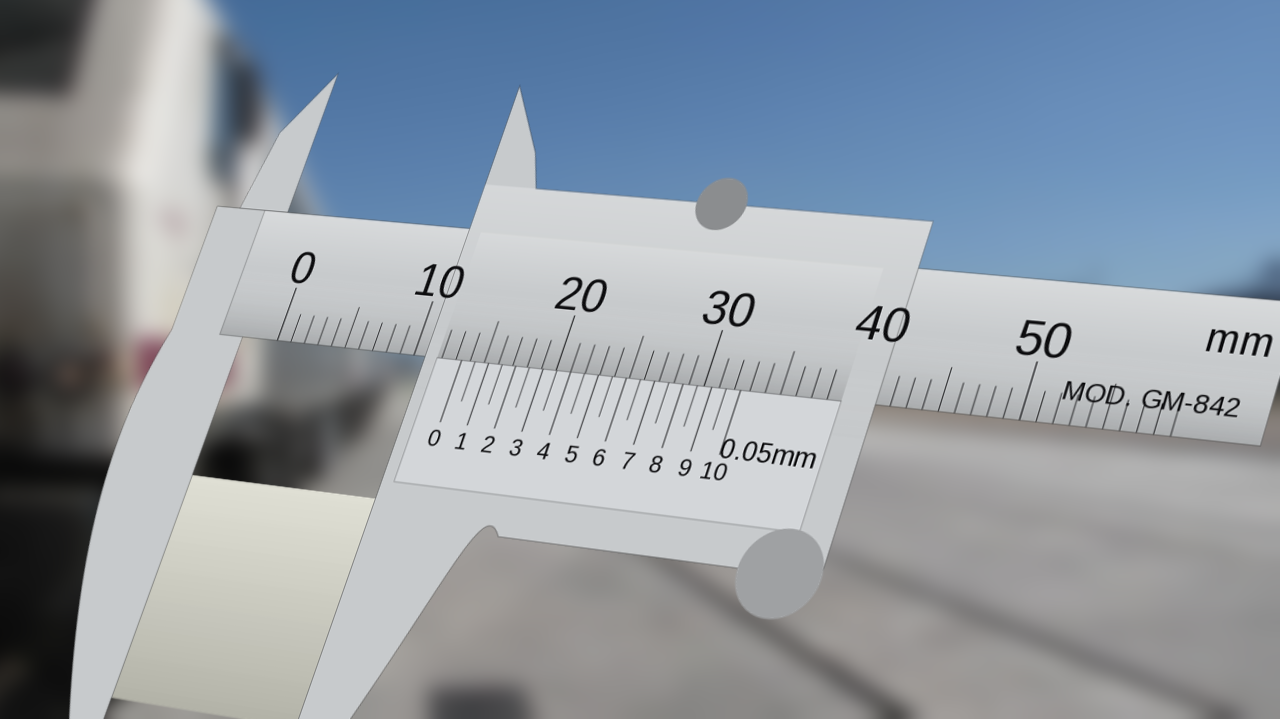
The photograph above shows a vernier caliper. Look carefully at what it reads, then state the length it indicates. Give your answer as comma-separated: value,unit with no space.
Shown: 13.4,mm
